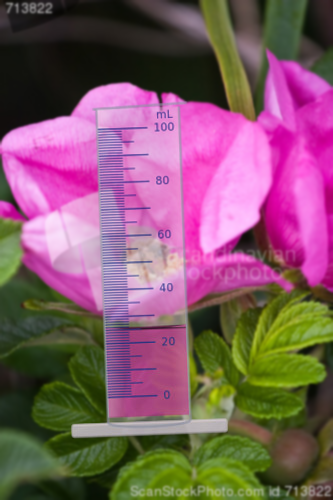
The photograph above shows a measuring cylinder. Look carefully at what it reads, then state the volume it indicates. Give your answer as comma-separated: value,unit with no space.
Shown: 25,mL
